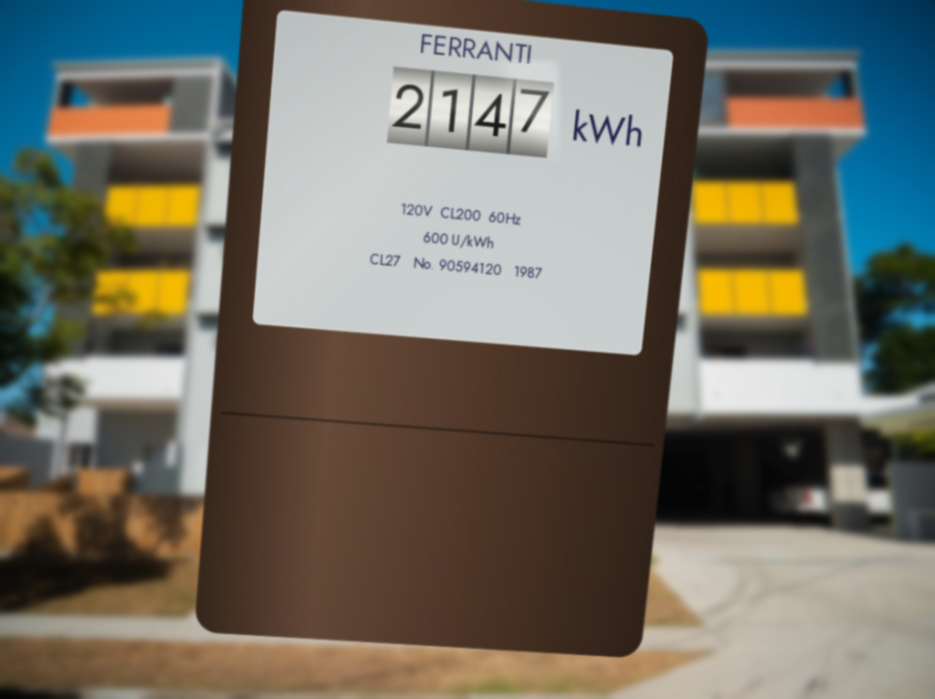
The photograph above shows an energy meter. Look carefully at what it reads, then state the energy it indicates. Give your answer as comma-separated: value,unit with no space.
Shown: 2147,kWh
